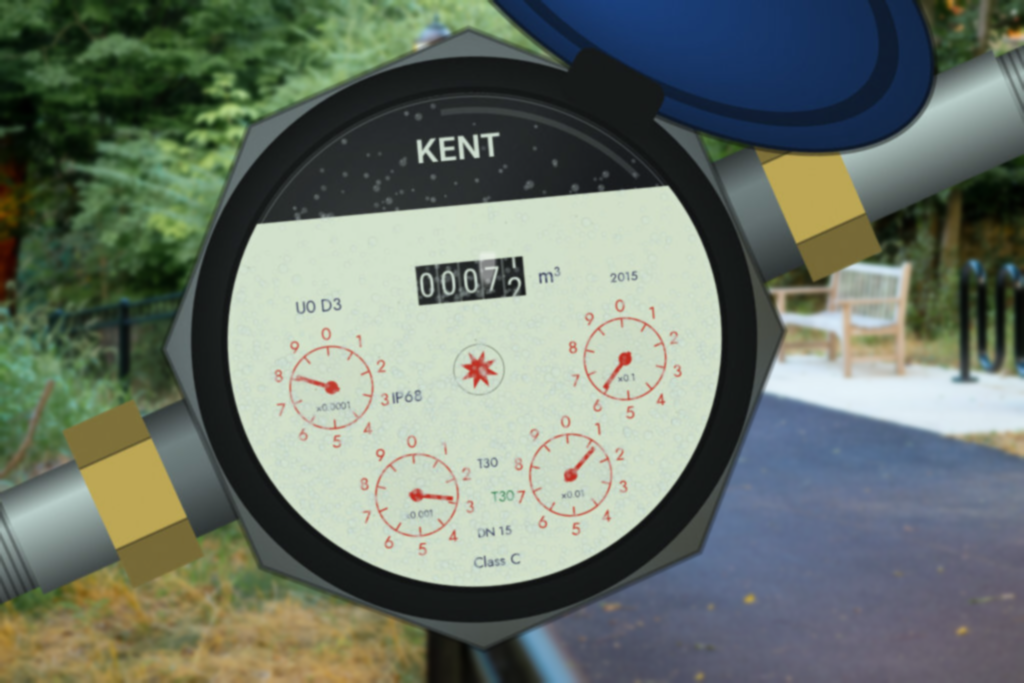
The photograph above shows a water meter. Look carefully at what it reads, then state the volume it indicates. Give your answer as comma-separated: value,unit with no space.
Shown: 71.6128,m³
